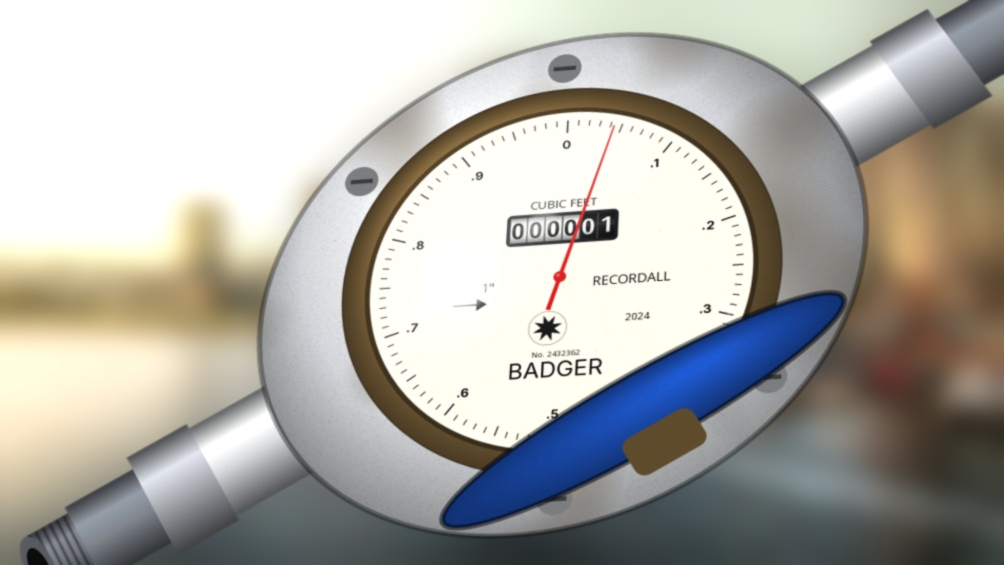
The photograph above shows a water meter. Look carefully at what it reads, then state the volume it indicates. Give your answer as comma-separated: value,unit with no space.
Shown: 1.04,ft³
